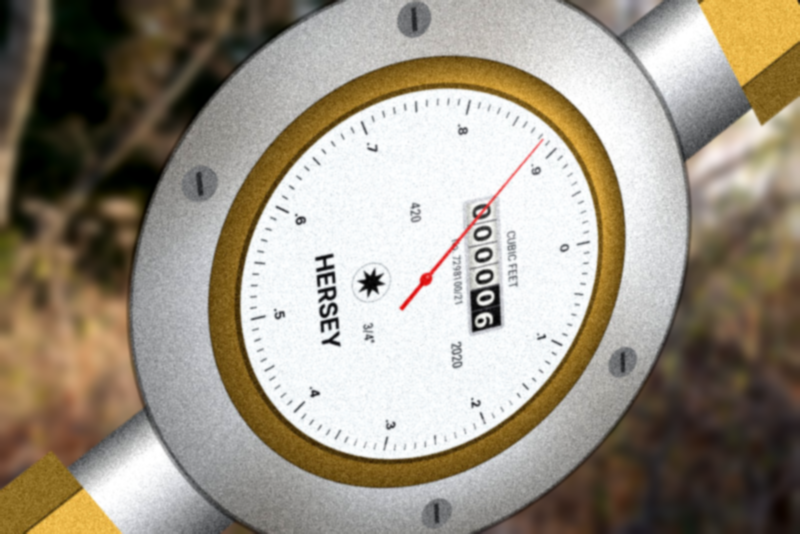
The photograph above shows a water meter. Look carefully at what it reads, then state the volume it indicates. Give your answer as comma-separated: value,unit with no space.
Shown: 5.88,ft³
